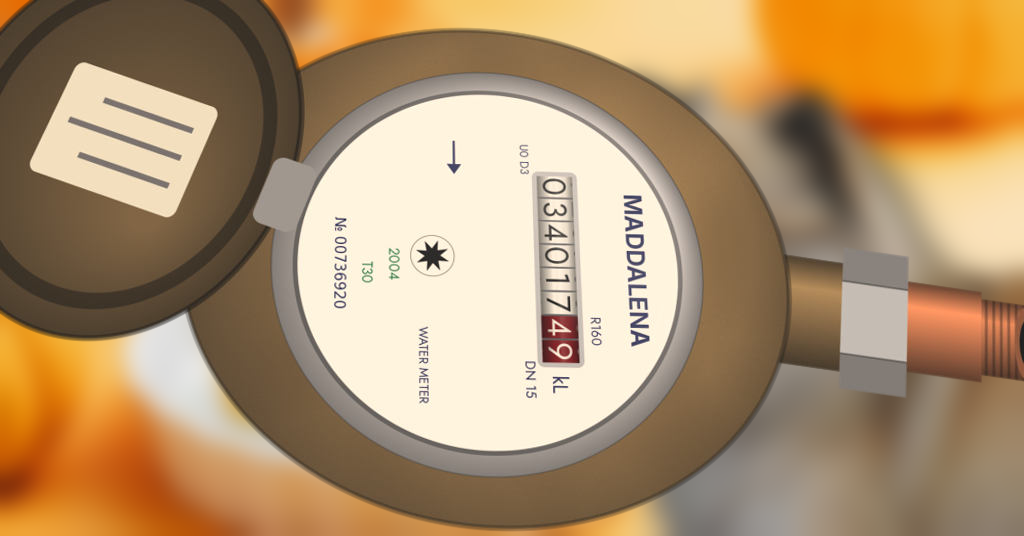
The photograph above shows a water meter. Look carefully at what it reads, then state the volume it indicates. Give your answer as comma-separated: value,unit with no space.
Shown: 34017.49,kL
